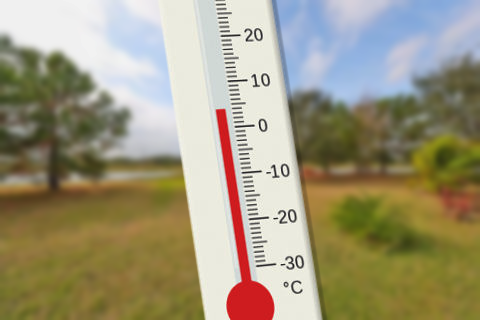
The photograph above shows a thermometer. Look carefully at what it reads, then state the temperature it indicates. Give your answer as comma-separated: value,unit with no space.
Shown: 4,°C
